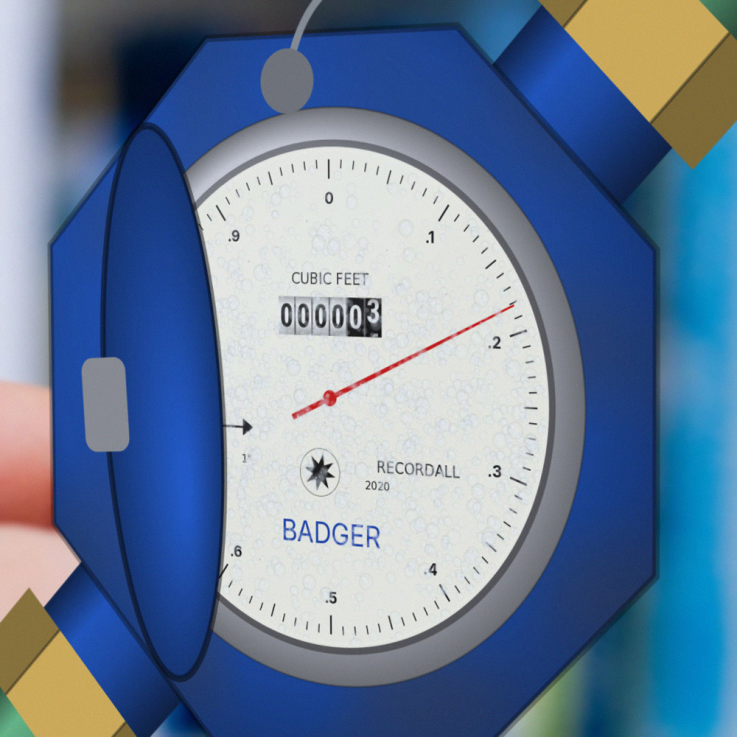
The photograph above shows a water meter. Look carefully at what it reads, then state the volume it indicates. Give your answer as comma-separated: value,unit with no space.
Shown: 3.18,ft³
